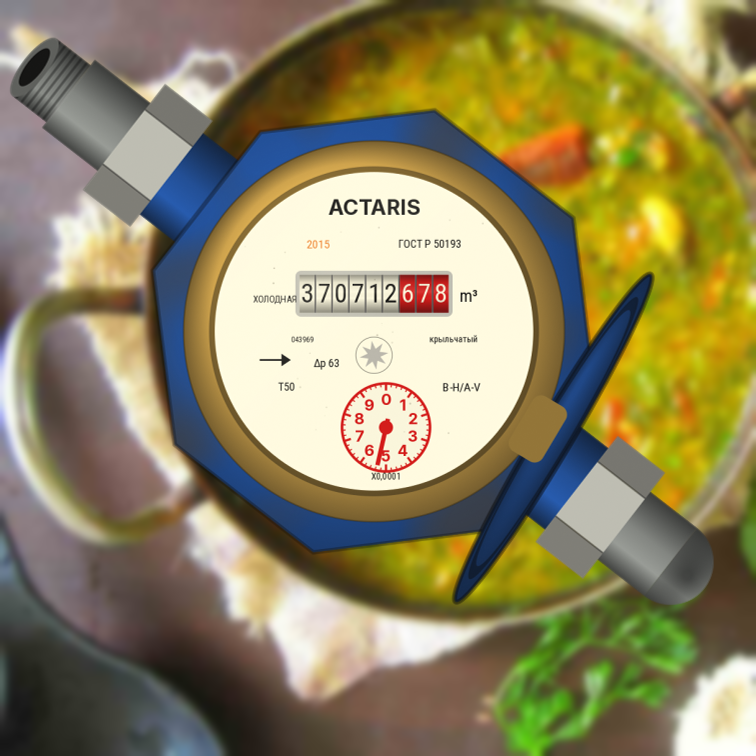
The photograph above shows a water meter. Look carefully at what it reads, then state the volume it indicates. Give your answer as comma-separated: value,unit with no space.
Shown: 370712.6785,m³
